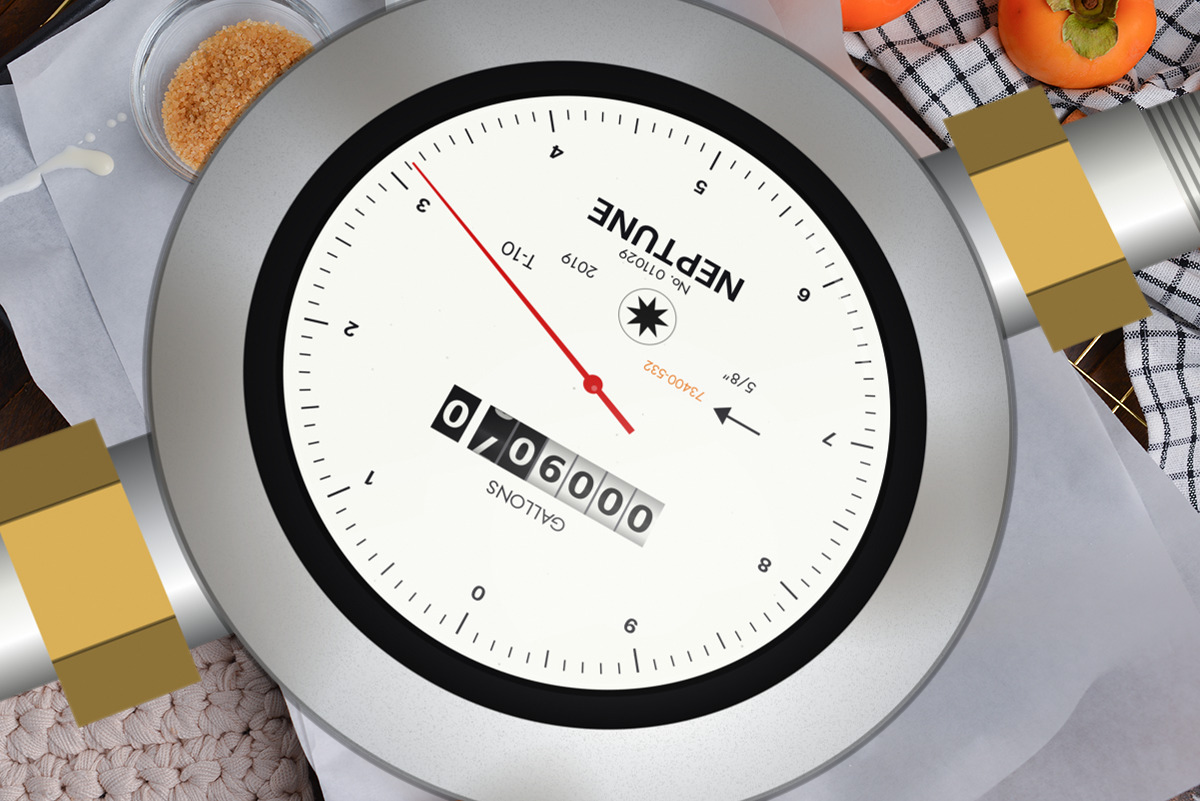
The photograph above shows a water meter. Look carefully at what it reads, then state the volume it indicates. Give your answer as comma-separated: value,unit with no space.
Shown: 9073.1,gal
